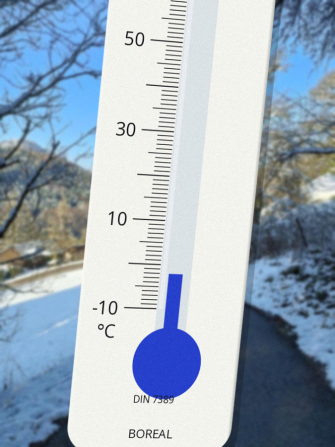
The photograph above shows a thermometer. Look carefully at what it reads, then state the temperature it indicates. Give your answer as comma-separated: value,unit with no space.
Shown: -2,°C
